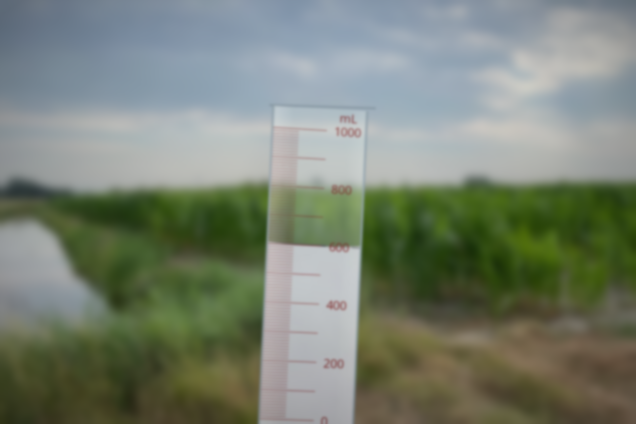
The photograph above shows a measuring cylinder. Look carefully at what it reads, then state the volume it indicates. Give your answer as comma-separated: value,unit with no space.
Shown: 600,mL
